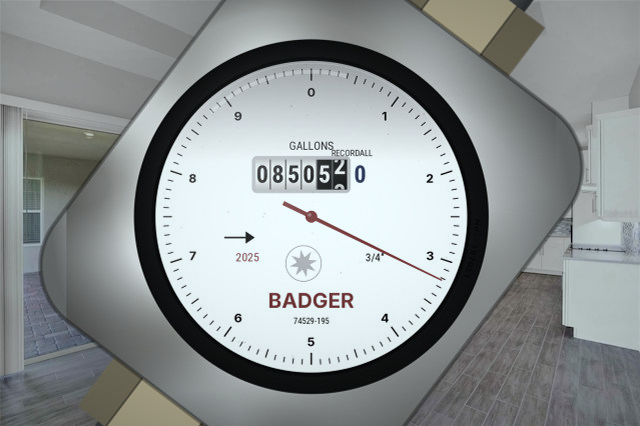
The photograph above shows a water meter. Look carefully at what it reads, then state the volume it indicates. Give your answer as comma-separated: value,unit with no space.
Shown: 850523.2,gal
